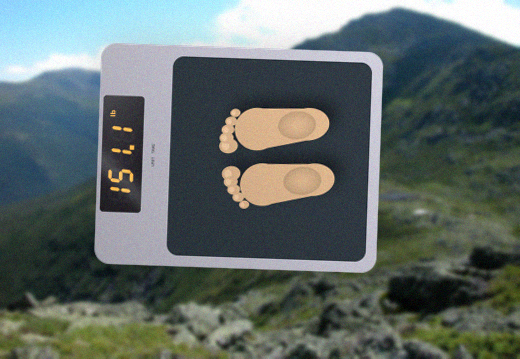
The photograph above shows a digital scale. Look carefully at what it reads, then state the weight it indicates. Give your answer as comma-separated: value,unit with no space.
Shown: 151.1,lb
